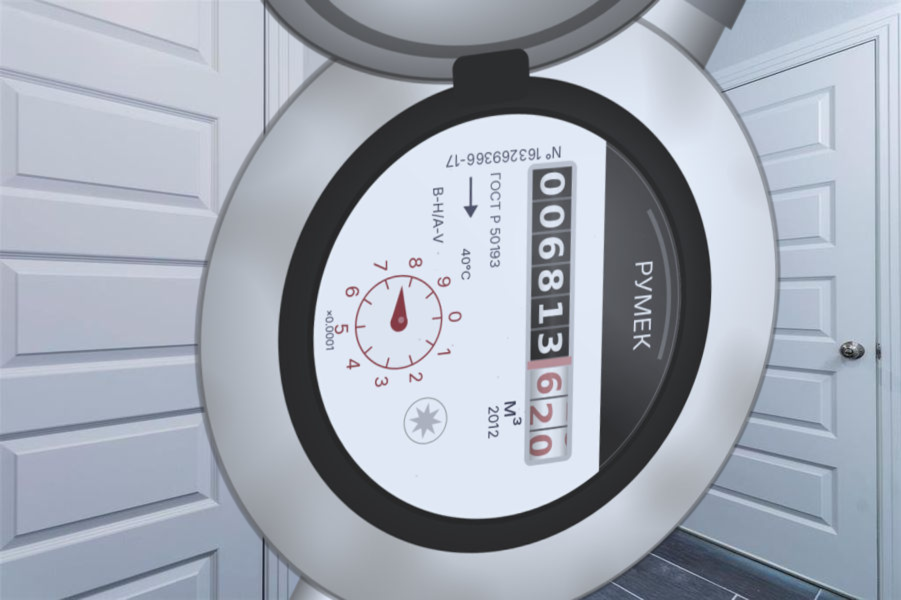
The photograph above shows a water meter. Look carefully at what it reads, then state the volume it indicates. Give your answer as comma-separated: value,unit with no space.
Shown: 6813.6197,m³
